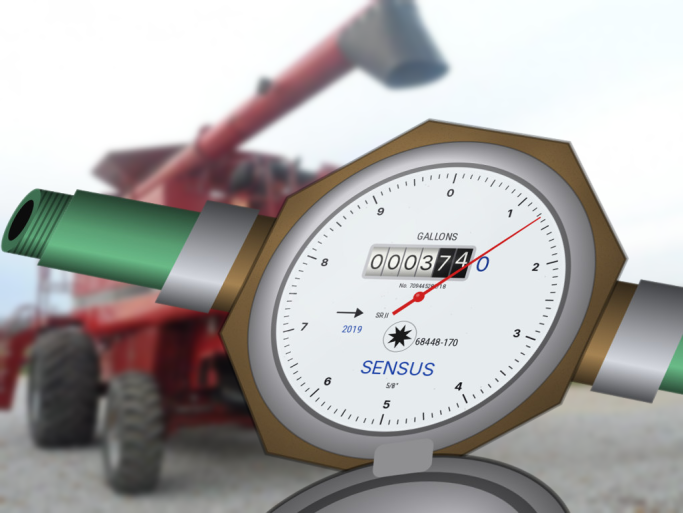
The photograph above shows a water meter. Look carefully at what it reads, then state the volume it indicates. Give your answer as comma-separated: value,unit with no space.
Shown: 3741.3,gal
